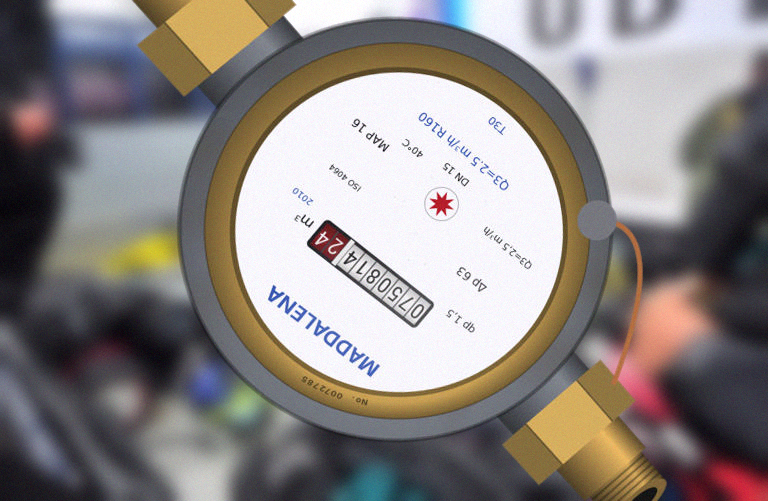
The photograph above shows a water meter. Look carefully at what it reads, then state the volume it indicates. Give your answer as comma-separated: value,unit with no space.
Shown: 750814.24,m³
